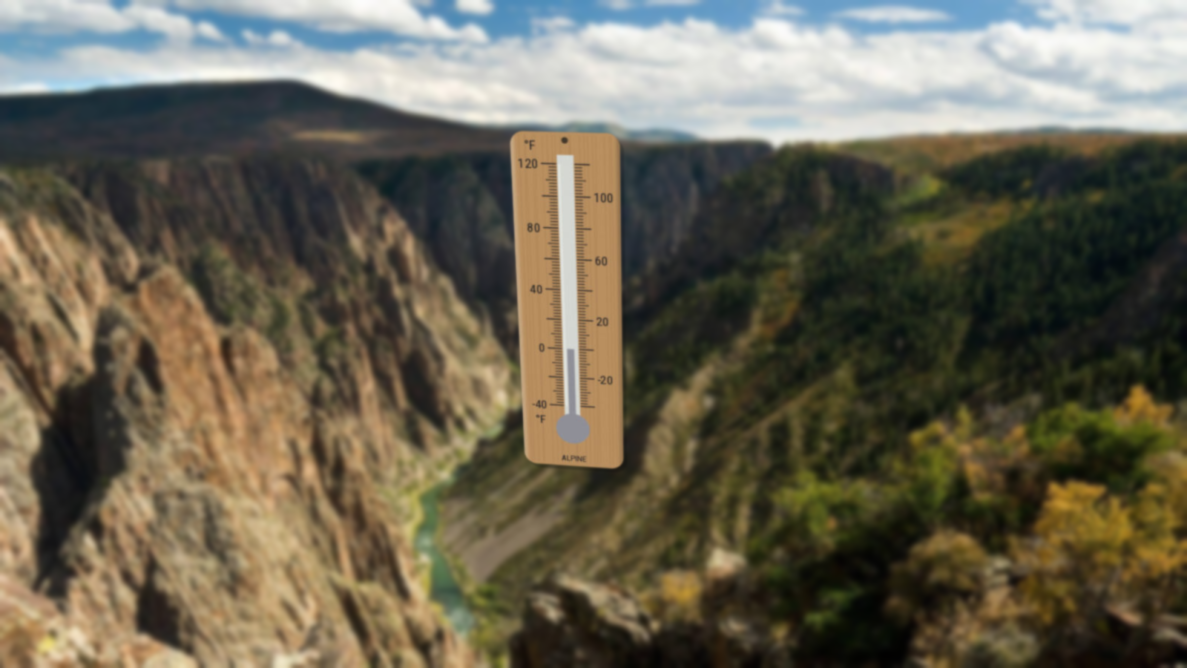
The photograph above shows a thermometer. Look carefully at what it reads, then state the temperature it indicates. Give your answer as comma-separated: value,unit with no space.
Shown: 0,°F
